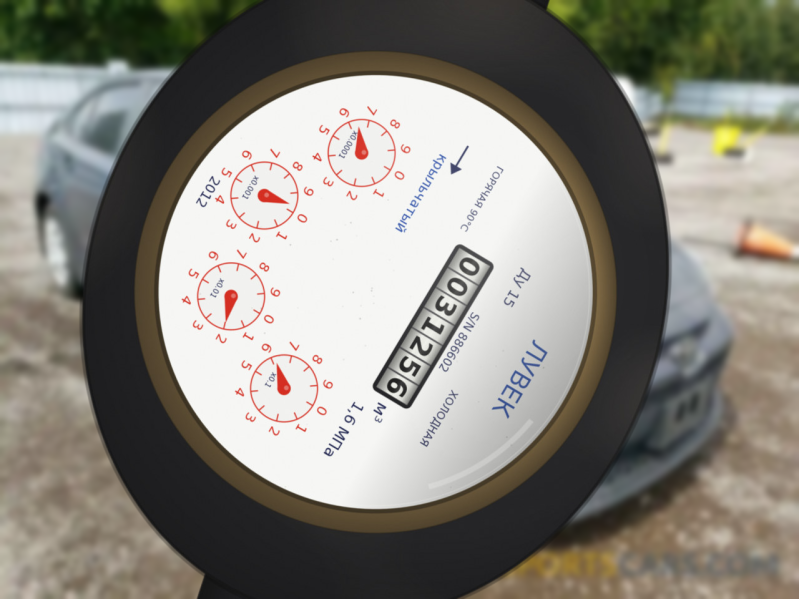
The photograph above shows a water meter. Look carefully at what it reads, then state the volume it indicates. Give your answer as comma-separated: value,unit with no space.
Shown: 31256.6196,m³
